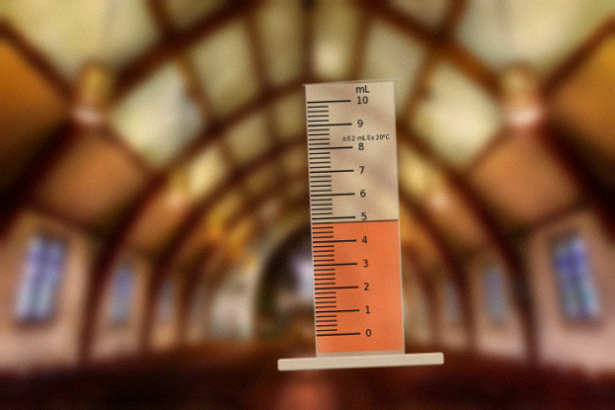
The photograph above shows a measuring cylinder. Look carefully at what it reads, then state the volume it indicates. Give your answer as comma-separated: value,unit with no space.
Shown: 4.8,mL
